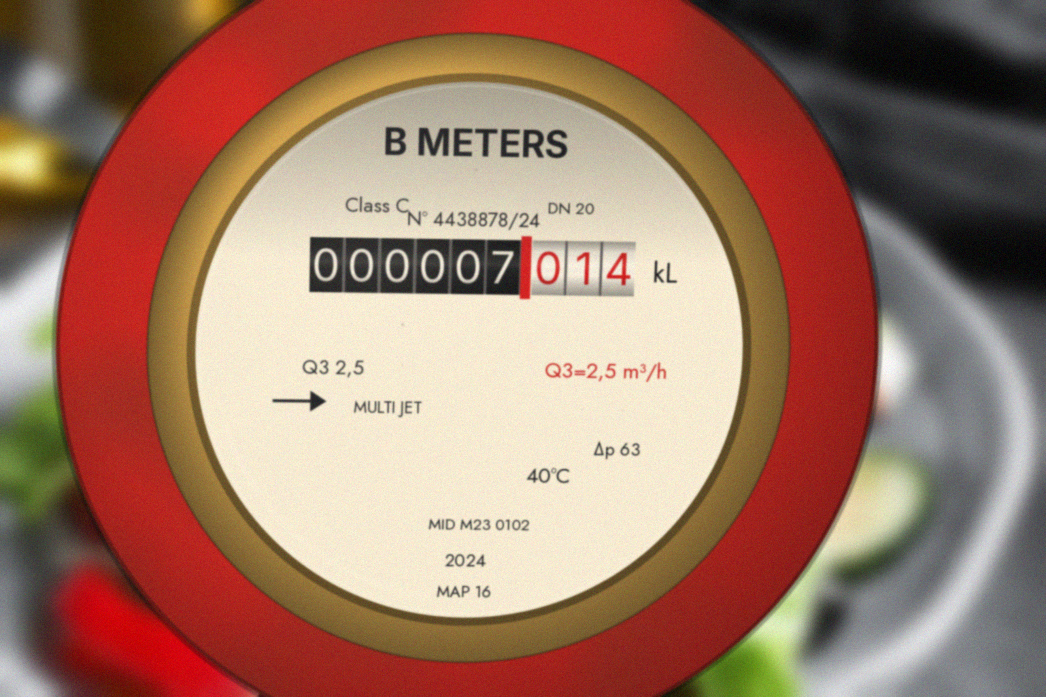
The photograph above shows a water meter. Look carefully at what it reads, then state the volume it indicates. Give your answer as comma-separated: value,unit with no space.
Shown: 7.014,kL
